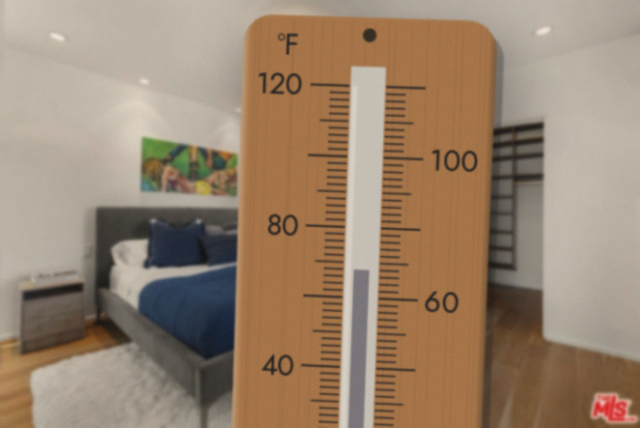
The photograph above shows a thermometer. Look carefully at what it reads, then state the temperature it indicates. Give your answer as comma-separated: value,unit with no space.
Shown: 68,°F
